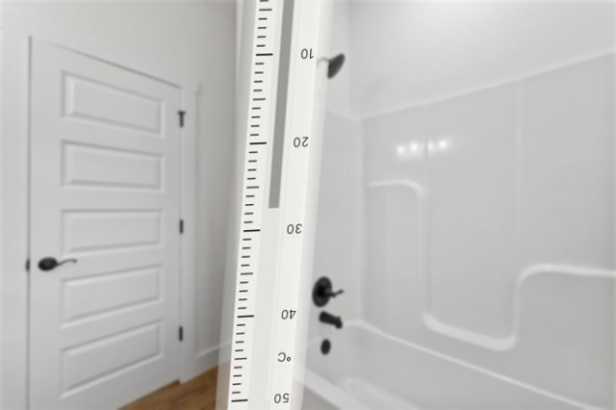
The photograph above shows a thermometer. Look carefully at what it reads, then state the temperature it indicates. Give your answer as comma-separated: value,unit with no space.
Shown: 27.5,°C
